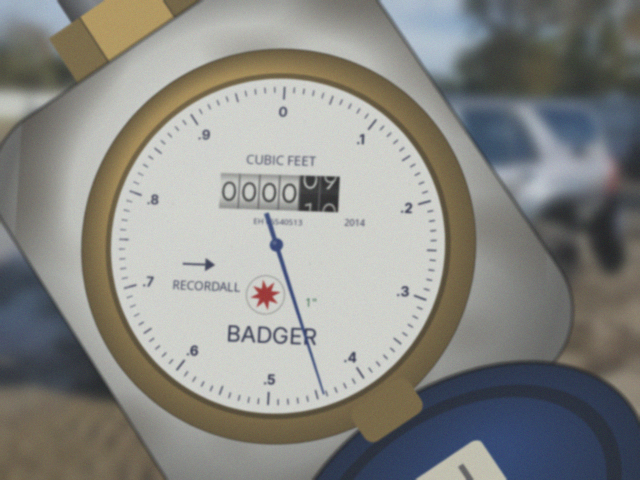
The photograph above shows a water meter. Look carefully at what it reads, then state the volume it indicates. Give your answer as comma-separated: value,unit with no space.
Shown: 9.44,ft³
